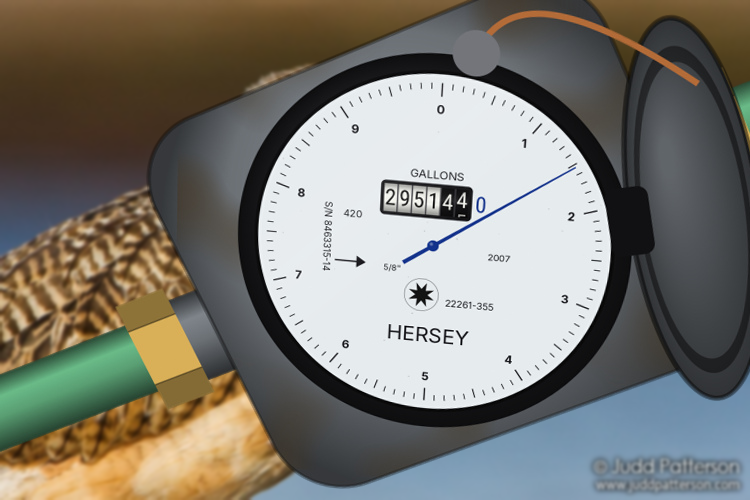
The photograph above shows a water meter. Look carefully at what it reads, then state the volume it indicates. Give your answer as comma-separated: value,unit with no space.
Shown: 2951441.5,gal
